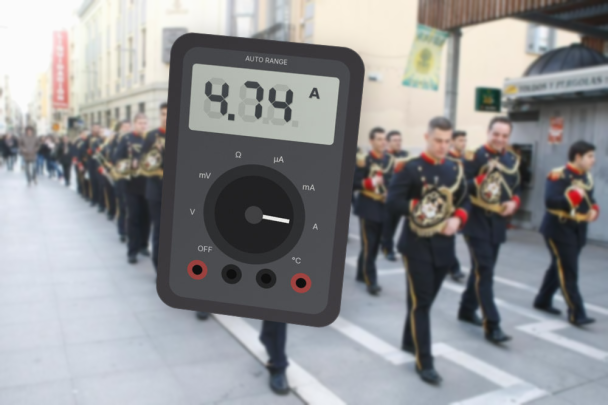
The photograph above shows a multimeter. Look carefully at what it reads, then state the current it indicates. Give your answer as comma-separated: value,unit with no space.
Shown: 4.74,A
